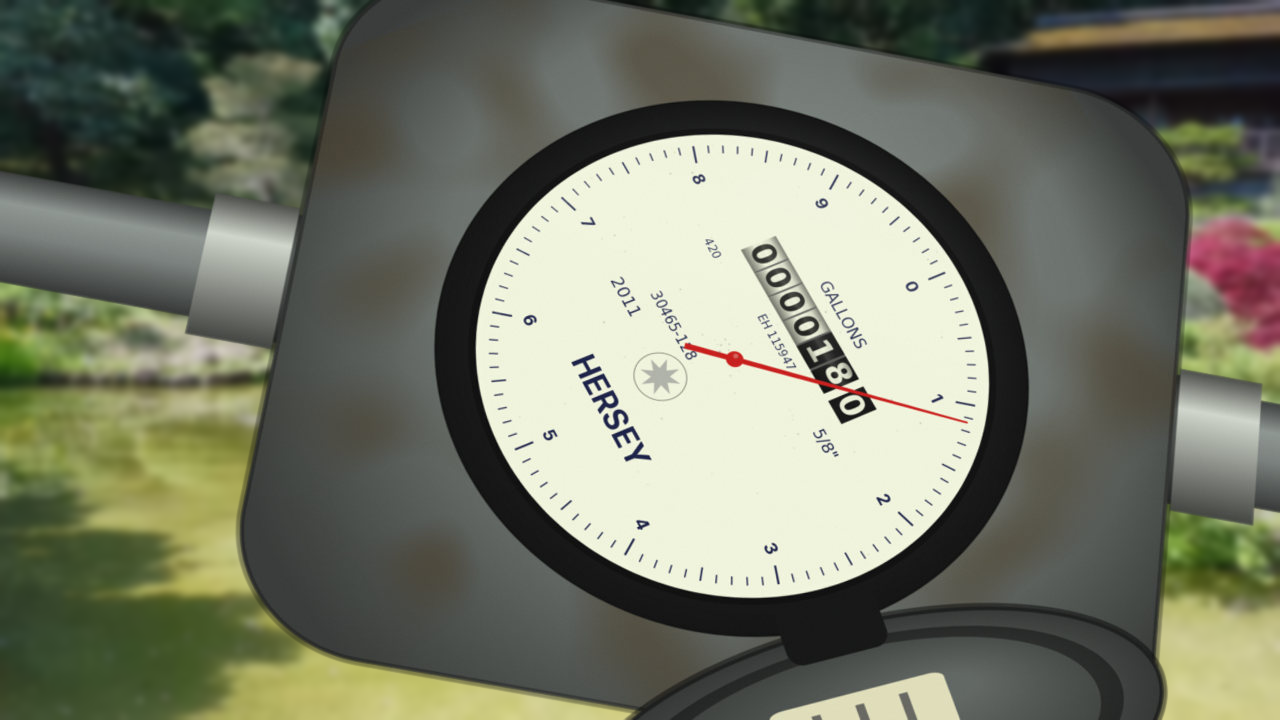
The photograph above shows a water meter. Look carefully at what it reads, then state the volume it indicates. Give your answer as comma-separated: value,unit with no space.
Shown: 181.1,gal
